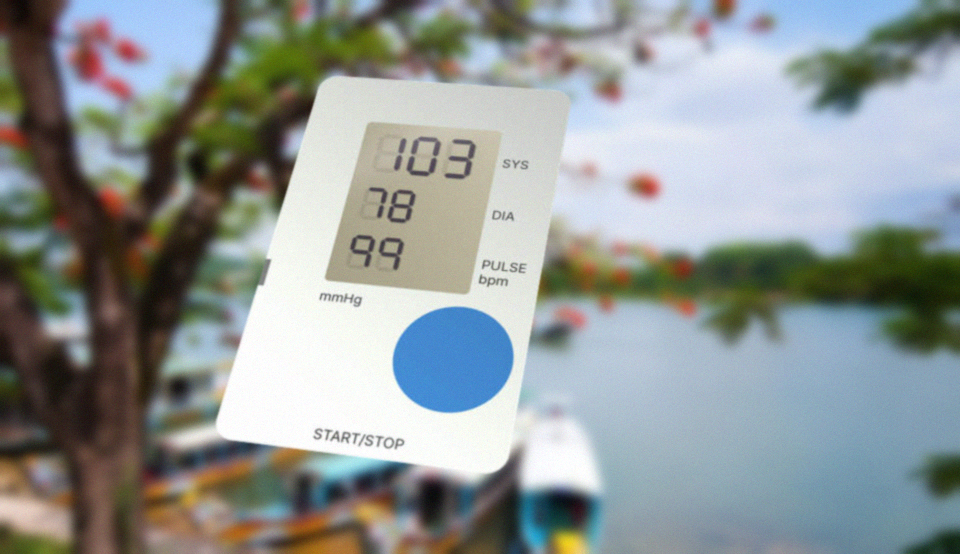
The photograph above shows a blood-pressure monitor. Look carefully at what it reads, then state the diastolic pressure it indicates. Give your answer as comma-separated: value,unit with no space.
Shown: 78,mmHg
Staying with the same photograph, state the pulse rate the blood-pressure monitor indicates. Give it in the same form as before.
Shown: 99,bpm
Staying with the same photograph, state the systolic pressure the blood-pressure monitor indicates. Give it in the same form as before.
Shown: 103,mmHg
